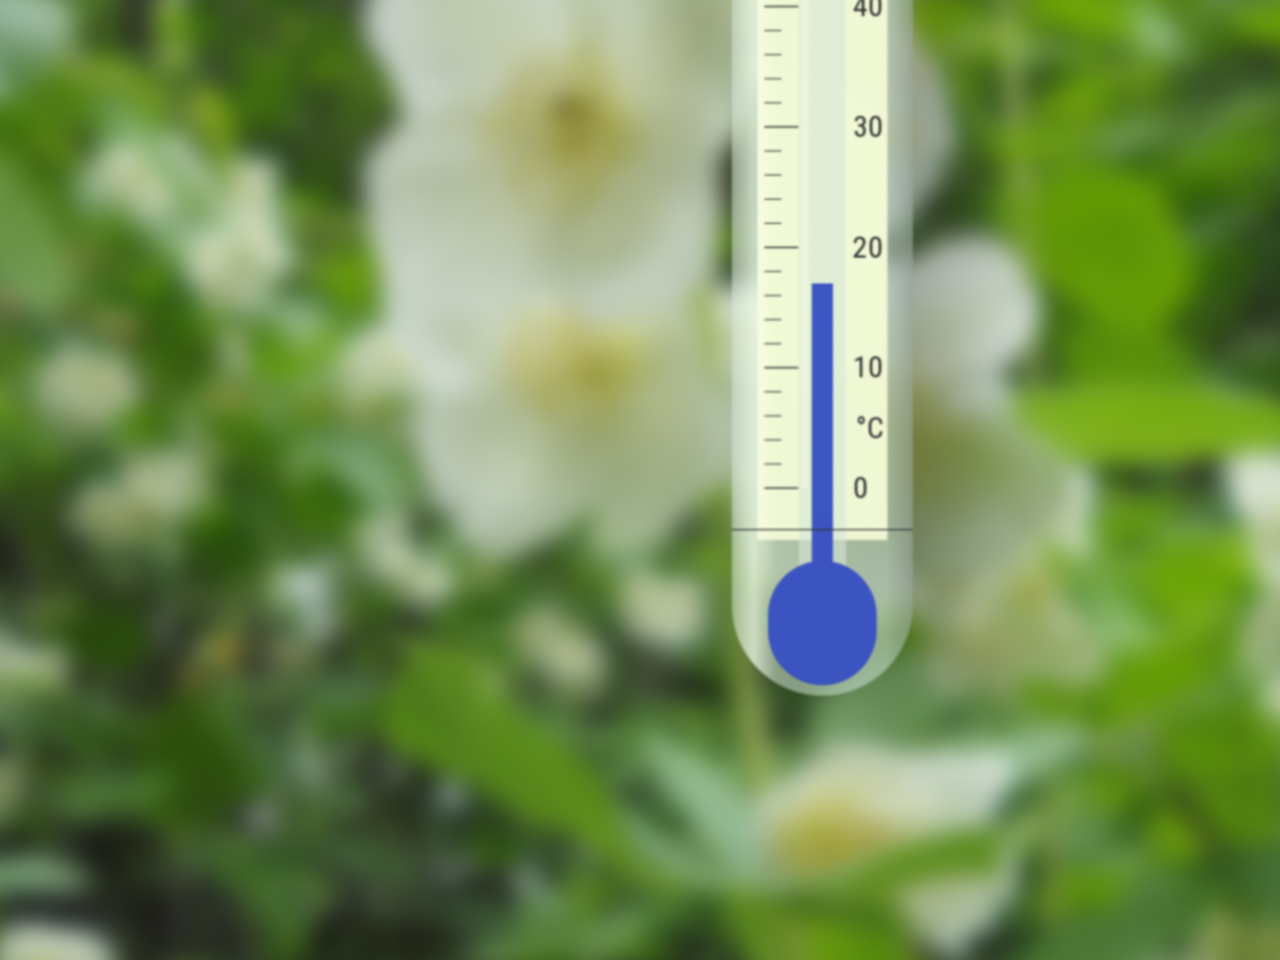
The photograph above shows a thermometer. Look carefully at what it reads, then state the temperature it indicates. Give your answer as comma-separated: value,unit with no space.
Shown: 17,°C
